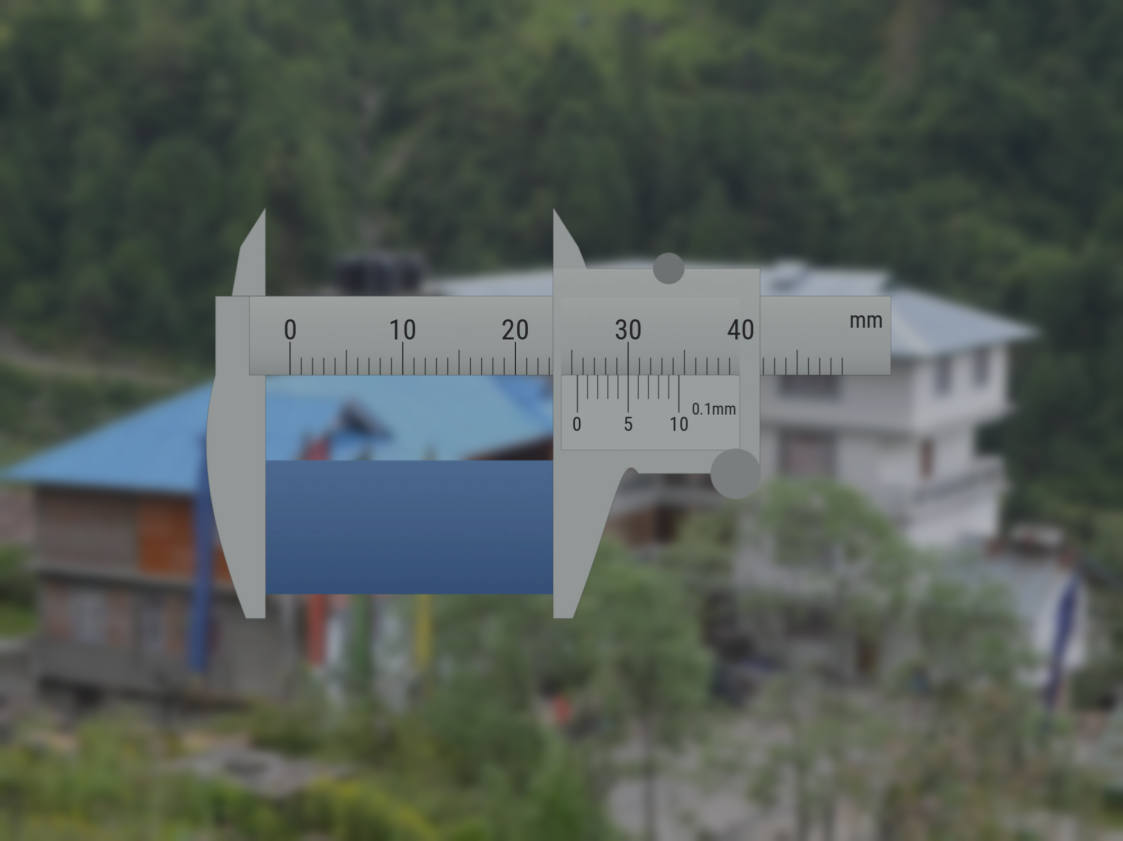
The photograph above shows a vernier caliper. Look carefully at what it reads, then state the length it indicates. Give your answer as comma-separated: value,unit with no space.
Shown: 25.5,mm
